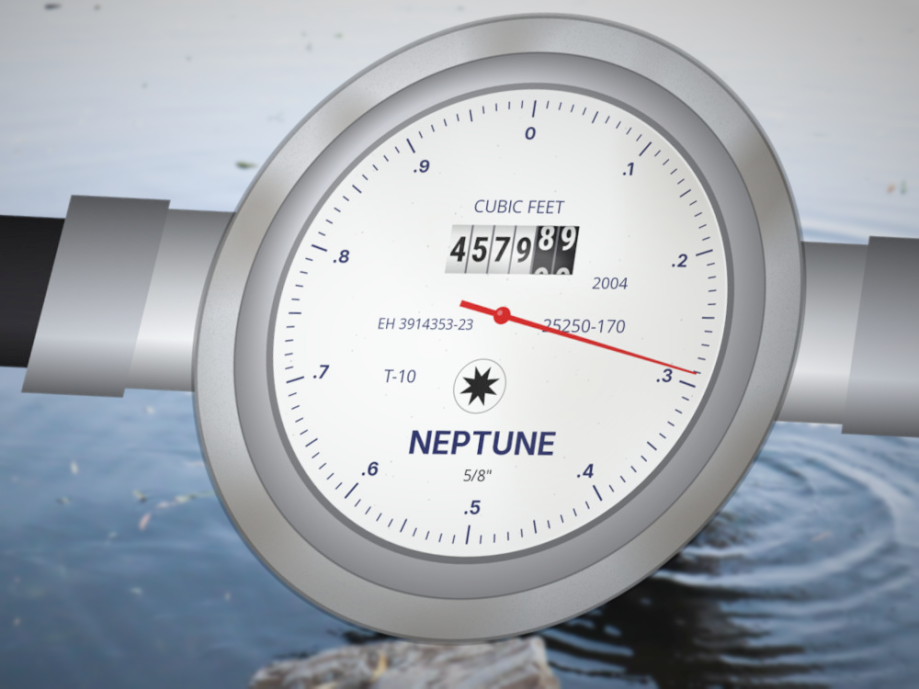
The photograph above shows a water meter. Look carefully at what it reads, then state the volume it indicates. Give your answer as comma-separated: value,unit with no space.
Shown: 457989.29,ft³
